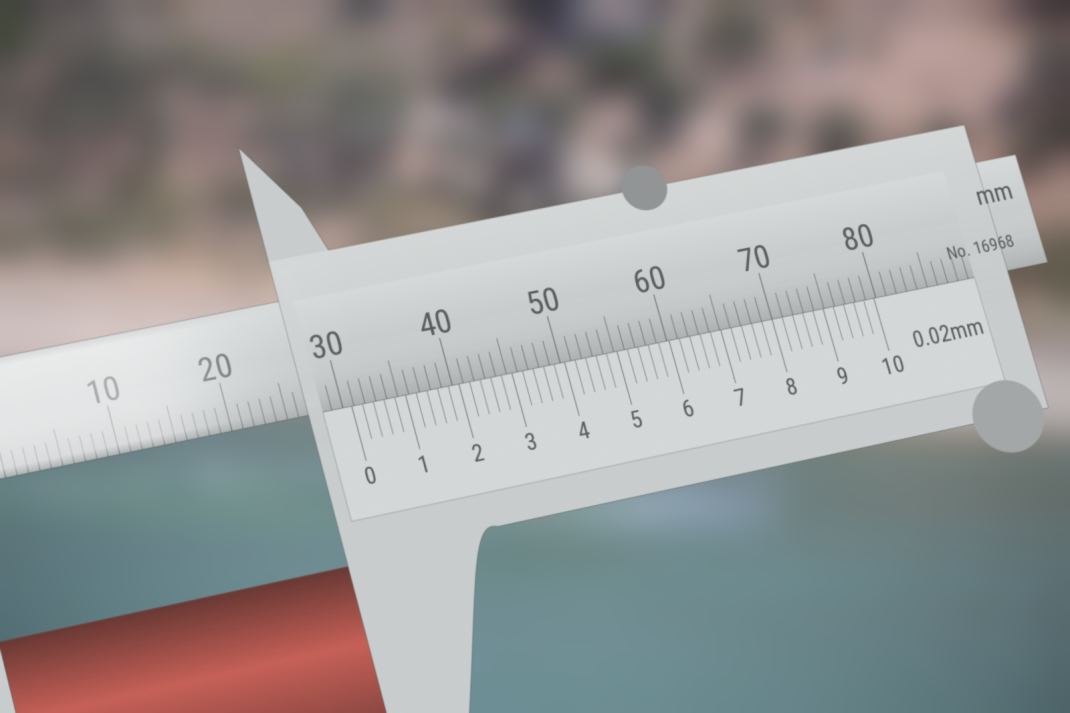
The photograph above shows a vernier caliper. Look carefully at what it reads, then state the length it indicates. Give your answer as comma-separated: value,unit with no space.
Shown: 30.8,mm
